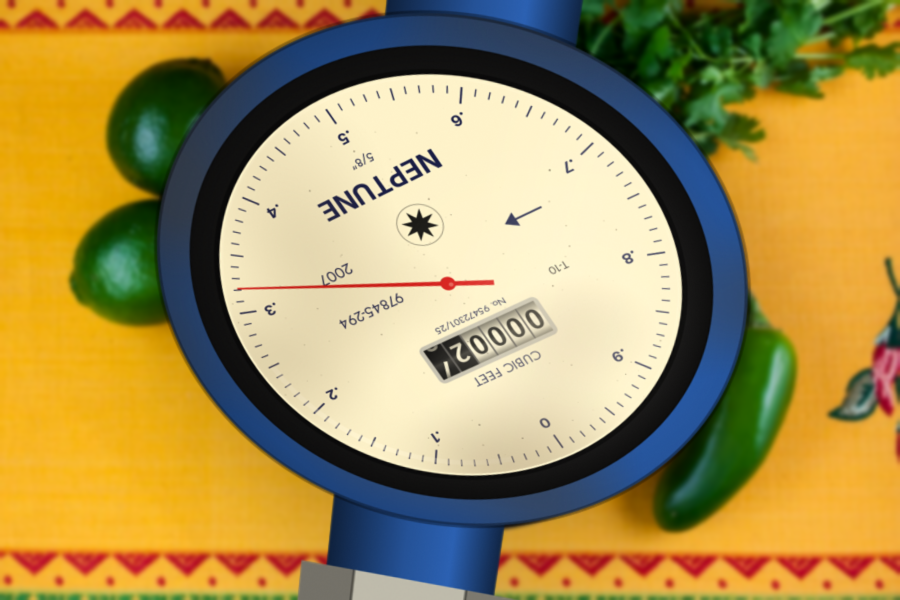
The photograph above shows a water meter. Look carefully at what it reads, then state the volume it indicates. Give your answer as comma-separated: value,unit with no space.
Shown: 27.32,ft³
